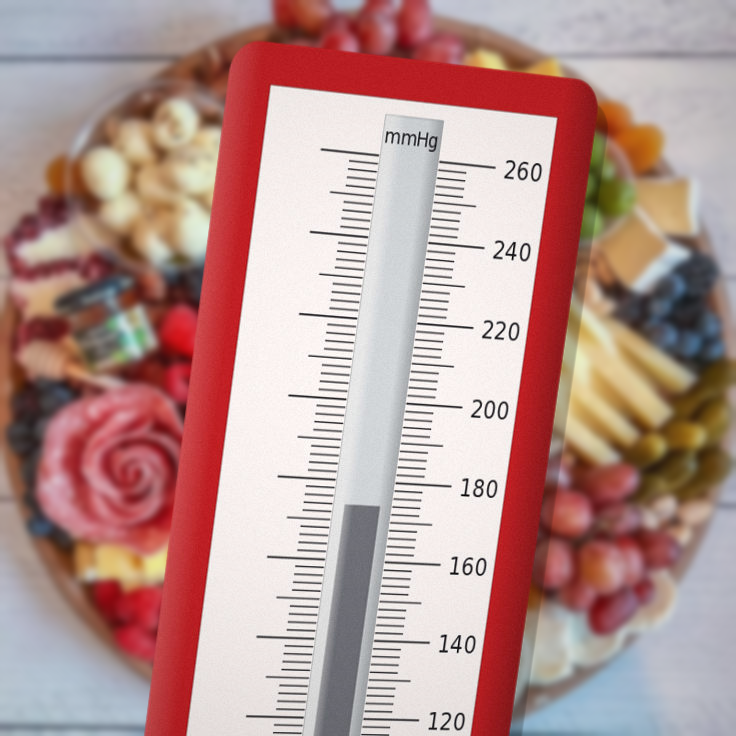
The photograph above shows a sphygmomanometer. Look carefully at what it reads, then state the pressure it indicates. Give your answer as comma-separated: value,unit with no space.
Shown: 174,mmHg
